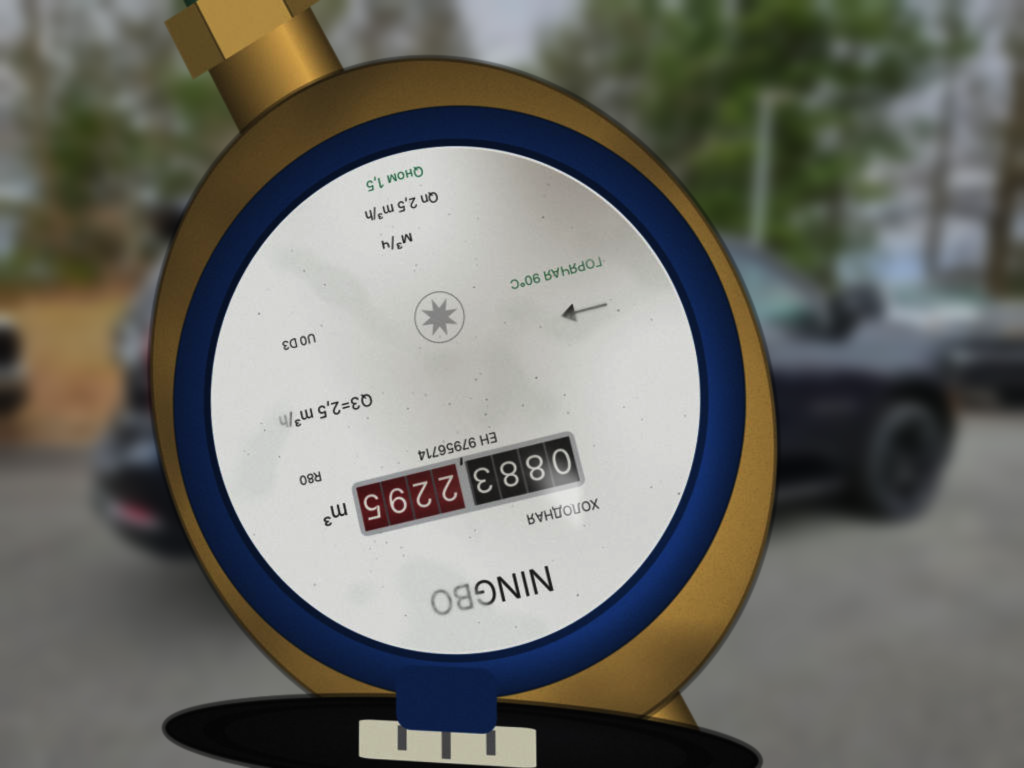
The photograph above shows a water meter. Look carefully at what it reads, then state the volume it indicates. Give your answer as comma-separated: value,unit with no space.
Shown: 883.2295,m³
